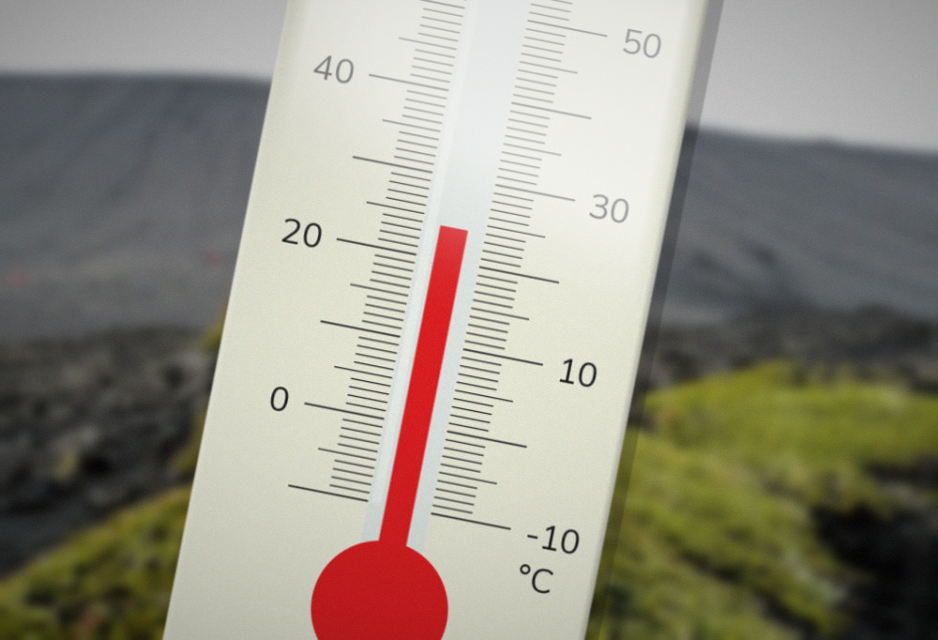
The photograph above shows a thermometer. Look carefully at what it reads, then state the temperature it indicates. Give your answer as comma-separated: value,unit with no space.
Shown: 24,°C
